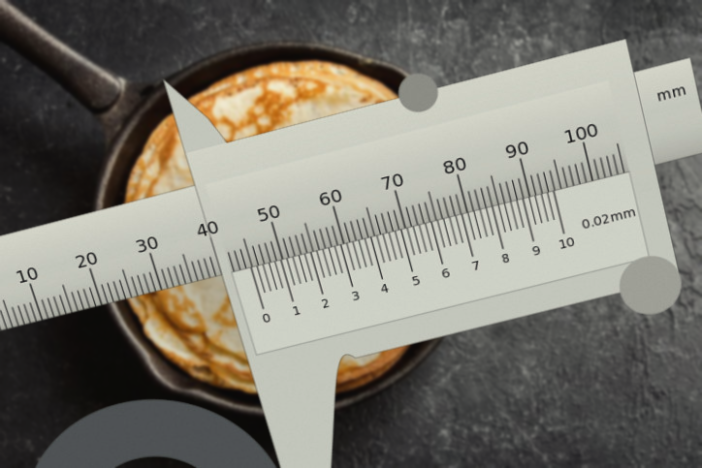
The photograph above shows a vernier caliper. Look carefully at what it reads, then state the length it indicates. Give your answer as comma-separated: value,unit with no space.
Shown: 44.8,mm
